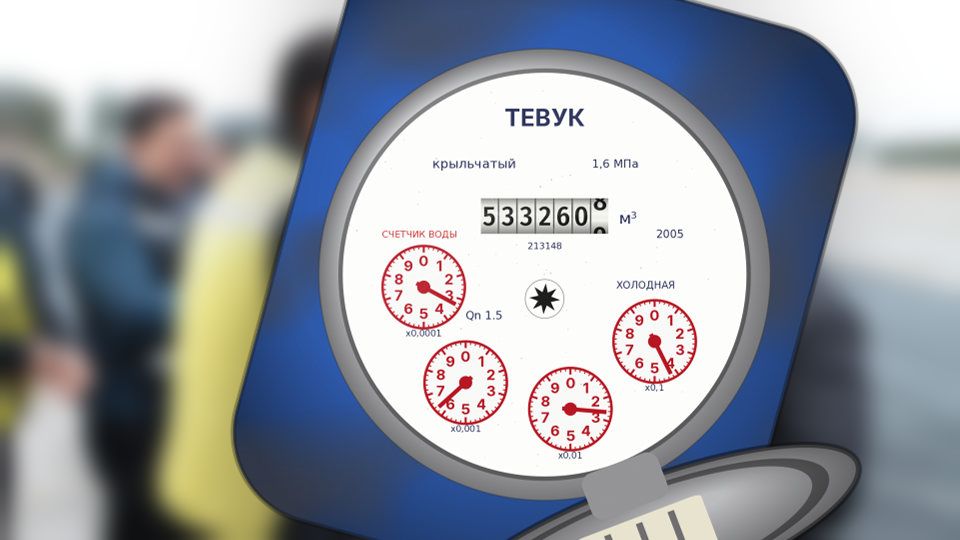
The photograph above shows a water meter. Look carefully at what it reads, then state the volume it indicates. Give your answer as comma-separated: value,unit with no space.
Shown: 5332608.4263,m³
